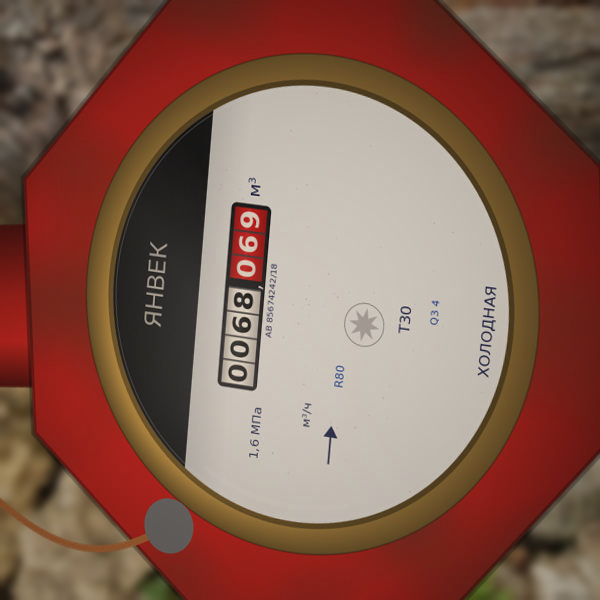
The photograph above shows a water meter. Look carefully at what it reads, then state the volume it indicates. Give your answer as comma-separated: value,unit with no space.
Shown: 68.069,m³
